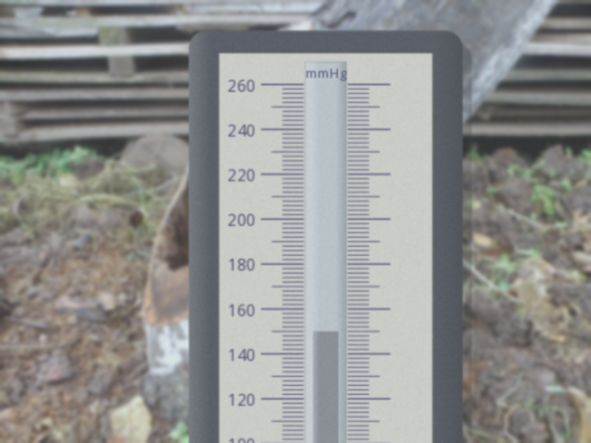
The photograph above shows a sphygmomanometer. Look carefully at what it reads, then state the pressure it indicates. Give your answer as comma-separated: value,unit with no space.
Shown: 150,mmHg
